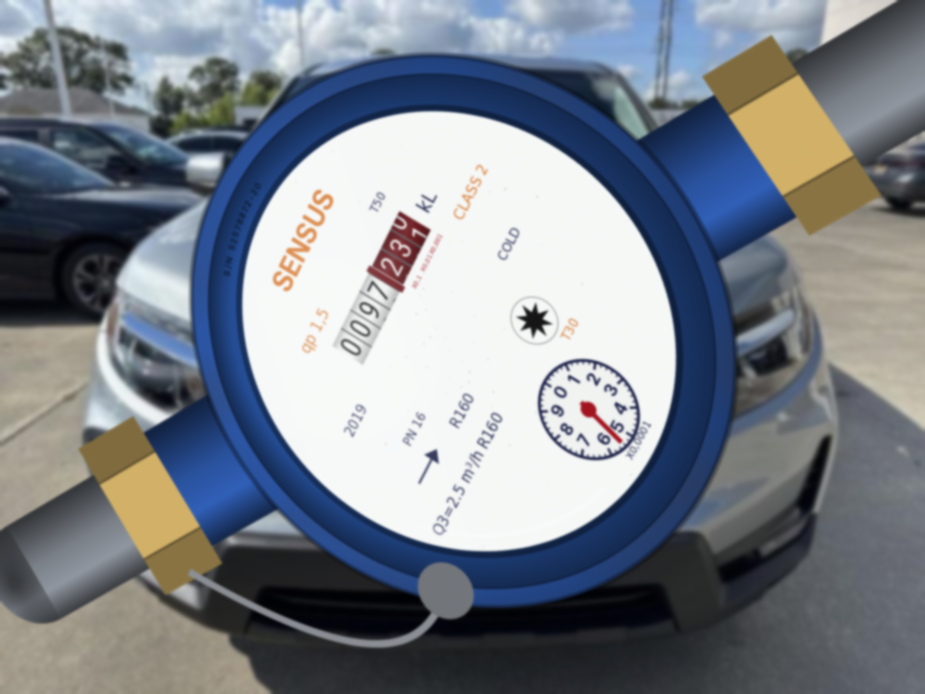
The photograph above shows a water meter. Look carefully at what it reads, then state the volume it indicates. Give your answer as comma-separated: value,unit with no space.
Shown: 97.2305,kL
